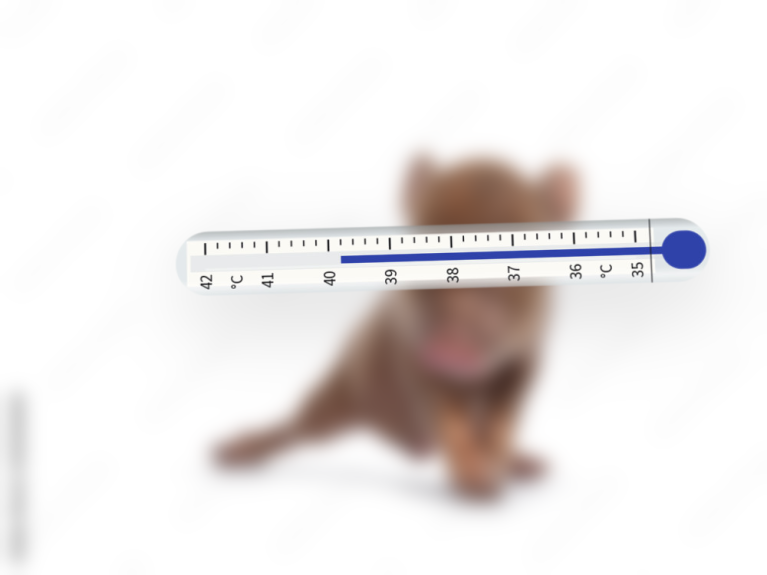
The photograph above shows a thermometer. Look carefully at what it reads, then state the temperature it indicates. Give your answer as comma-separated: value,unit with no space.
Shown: 39.8,°C
